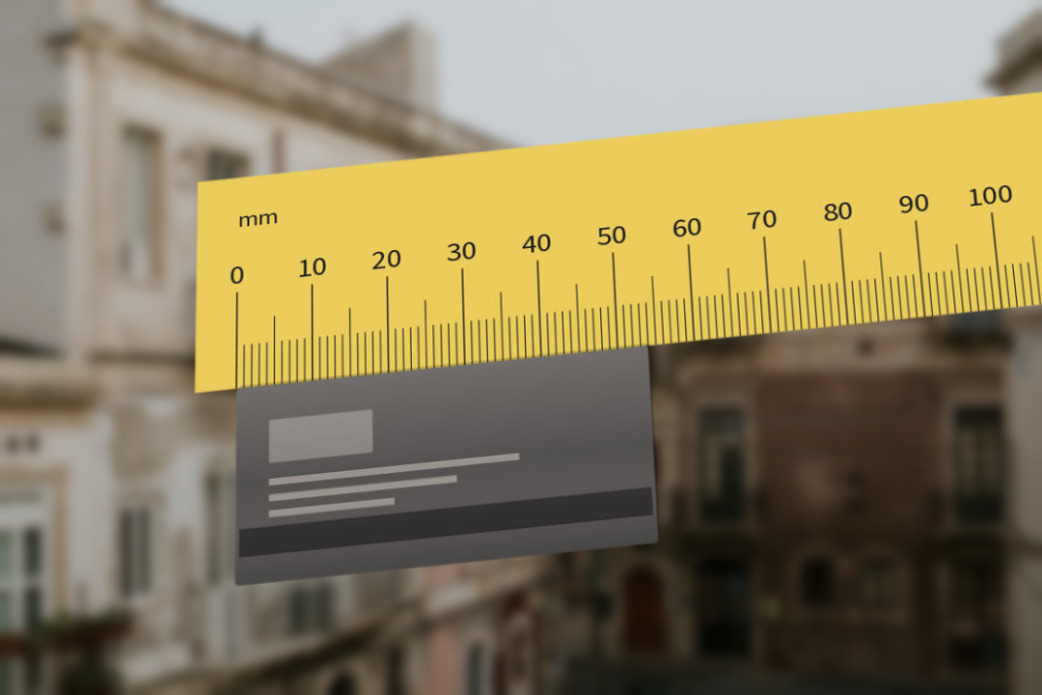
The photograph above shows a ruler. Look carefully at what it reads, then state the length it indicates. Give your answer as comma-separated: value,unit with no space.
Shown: 54,mm
